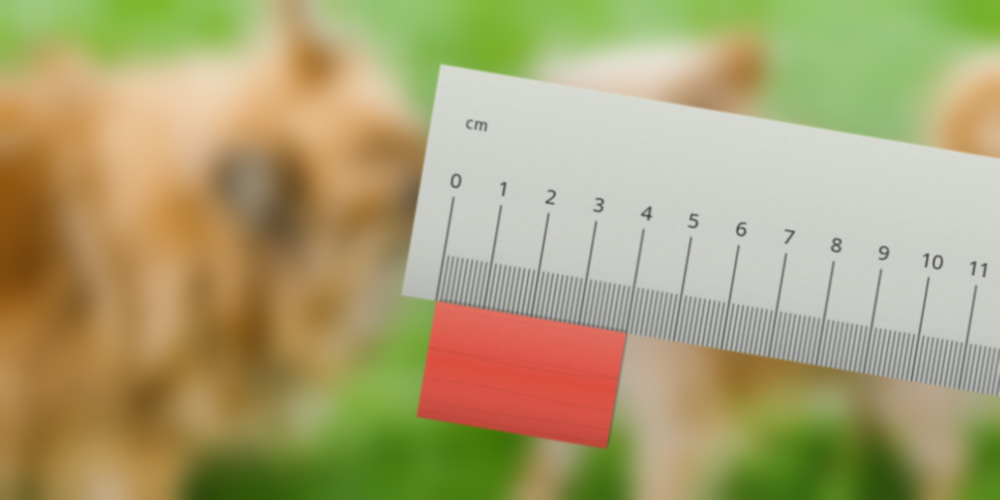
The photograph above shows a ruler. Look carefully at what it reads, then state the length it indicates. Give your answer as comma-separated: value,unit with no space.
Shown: 4,cm
